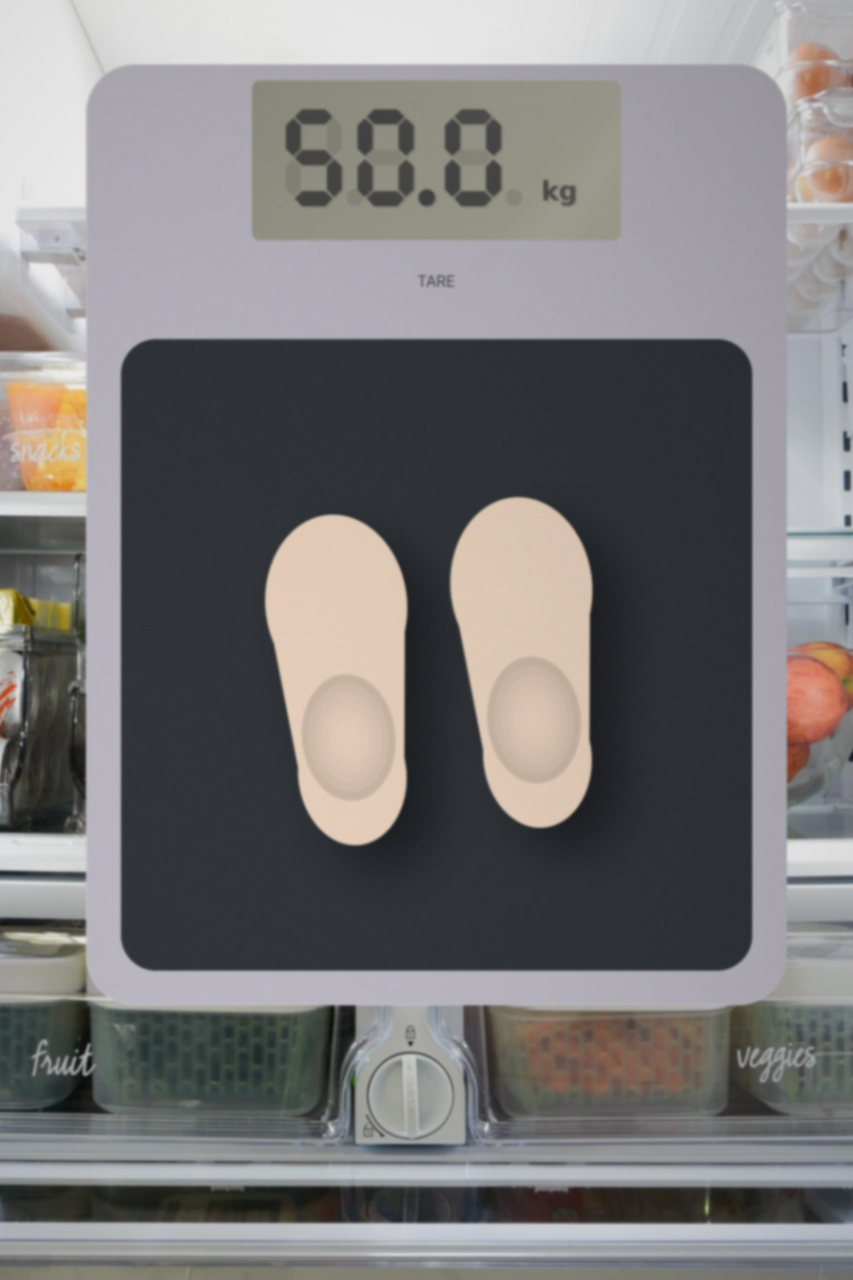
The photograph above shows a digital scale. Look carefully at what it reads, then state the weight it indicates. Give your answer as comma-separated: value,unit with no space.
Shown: 50.0,kg
